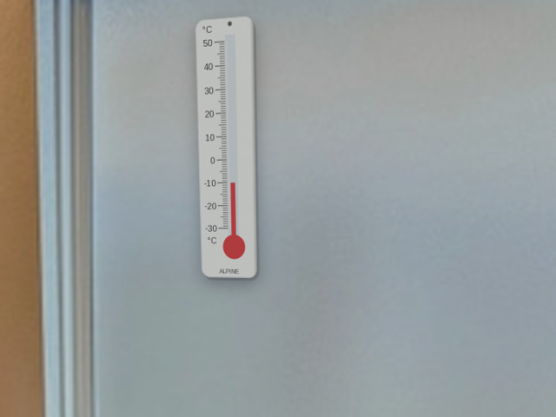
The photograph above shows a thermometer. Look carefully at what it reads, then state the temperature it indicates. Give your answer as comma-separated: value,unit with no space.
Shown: -10,°C
